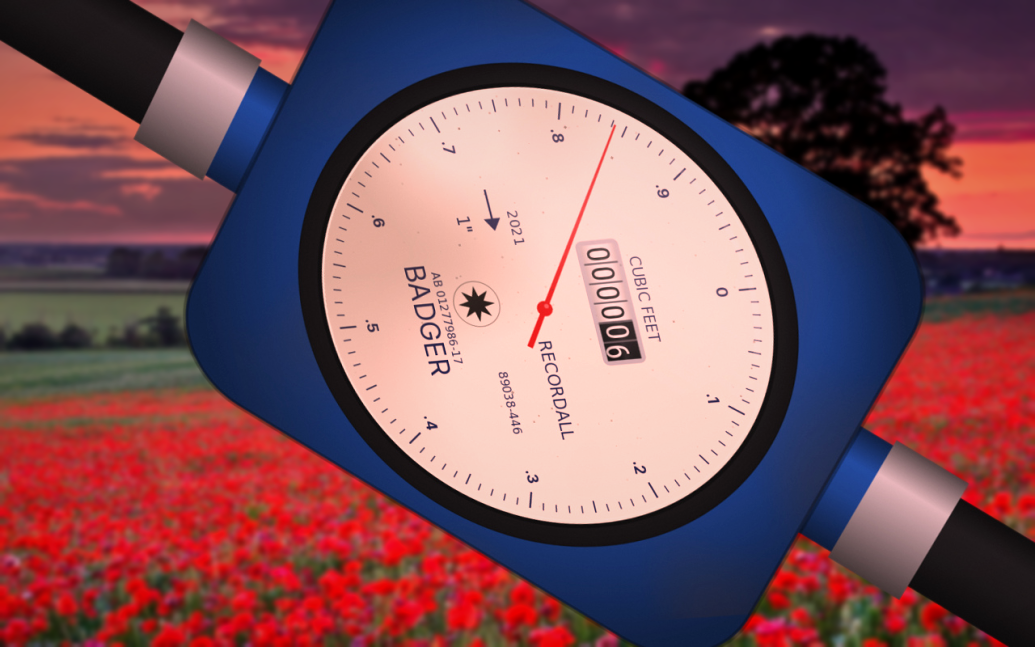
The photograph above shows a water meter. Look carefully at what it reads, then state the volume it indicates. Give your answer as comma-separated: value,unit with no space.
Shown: 5.84,ft³
